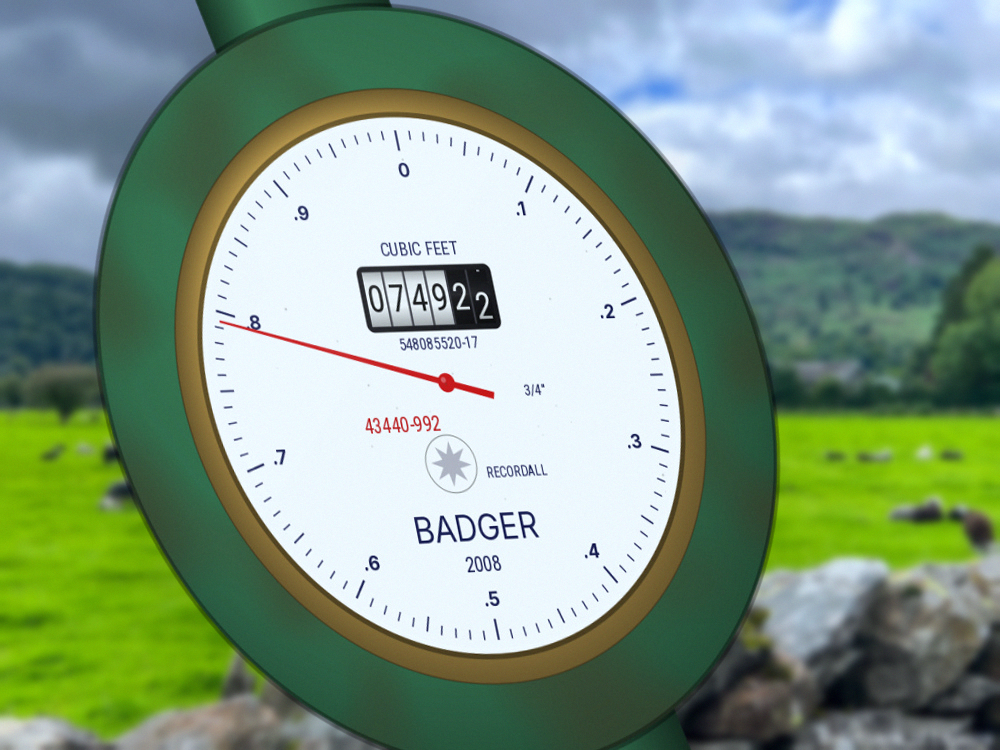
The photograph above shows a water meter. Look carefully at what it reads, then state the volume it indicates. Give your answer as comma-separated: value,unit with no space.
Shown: 74921.79,ft³
